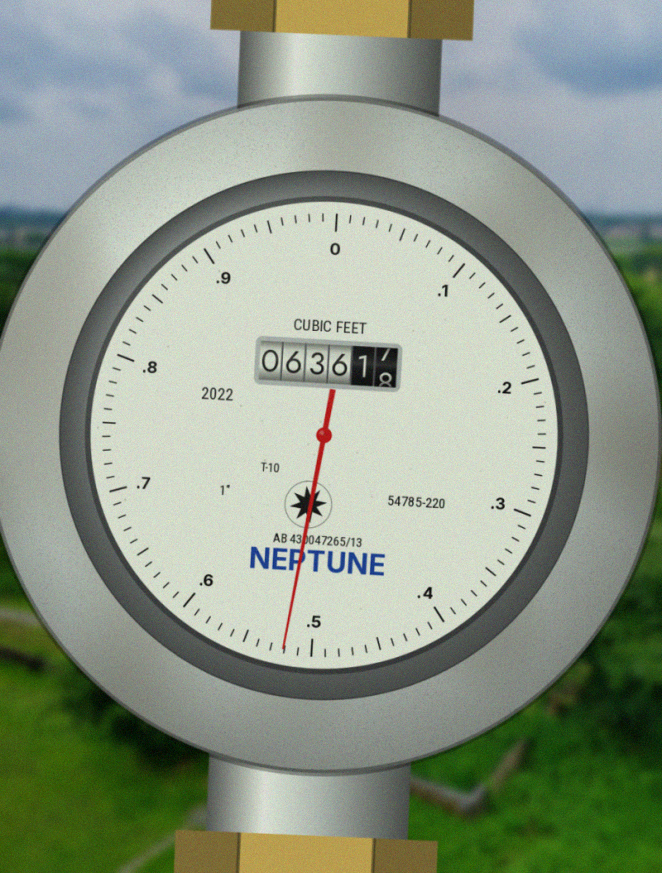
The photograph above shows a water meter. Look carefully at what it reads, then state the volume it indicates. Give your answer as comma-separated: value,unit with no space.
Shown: 63617.52,ft³
